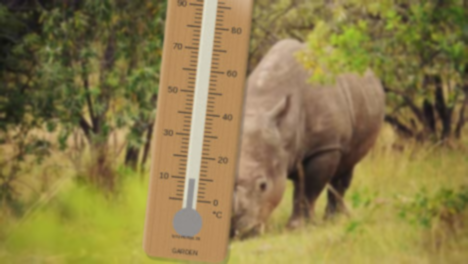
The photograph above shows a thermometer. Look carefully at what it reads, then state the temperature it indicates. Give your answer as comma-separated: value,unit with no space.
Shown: 10,°C
